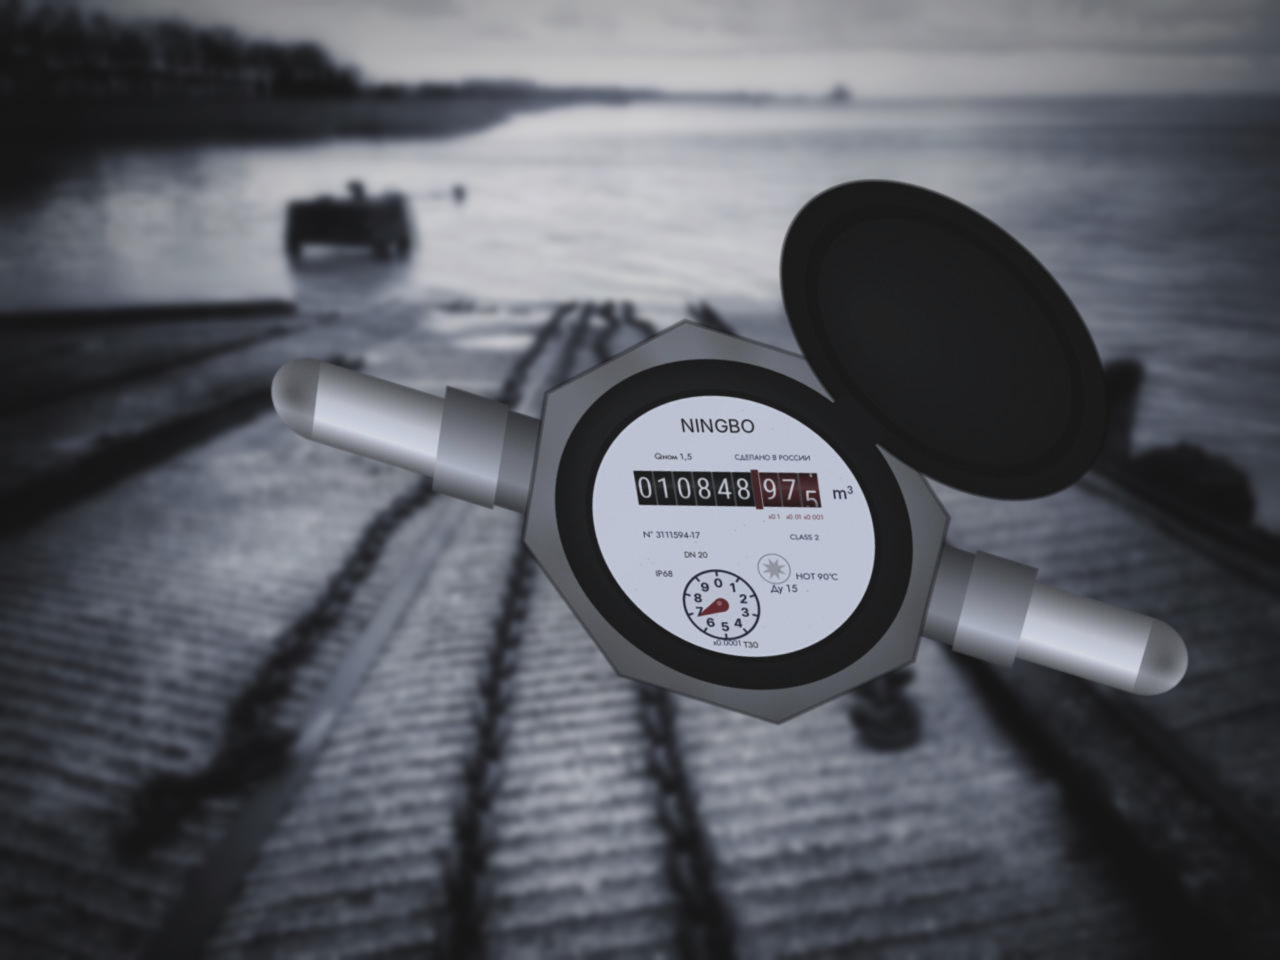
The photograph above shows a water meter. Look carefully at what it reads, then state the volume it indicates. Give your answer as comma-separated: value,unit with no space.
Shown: 10848.9746,m³
